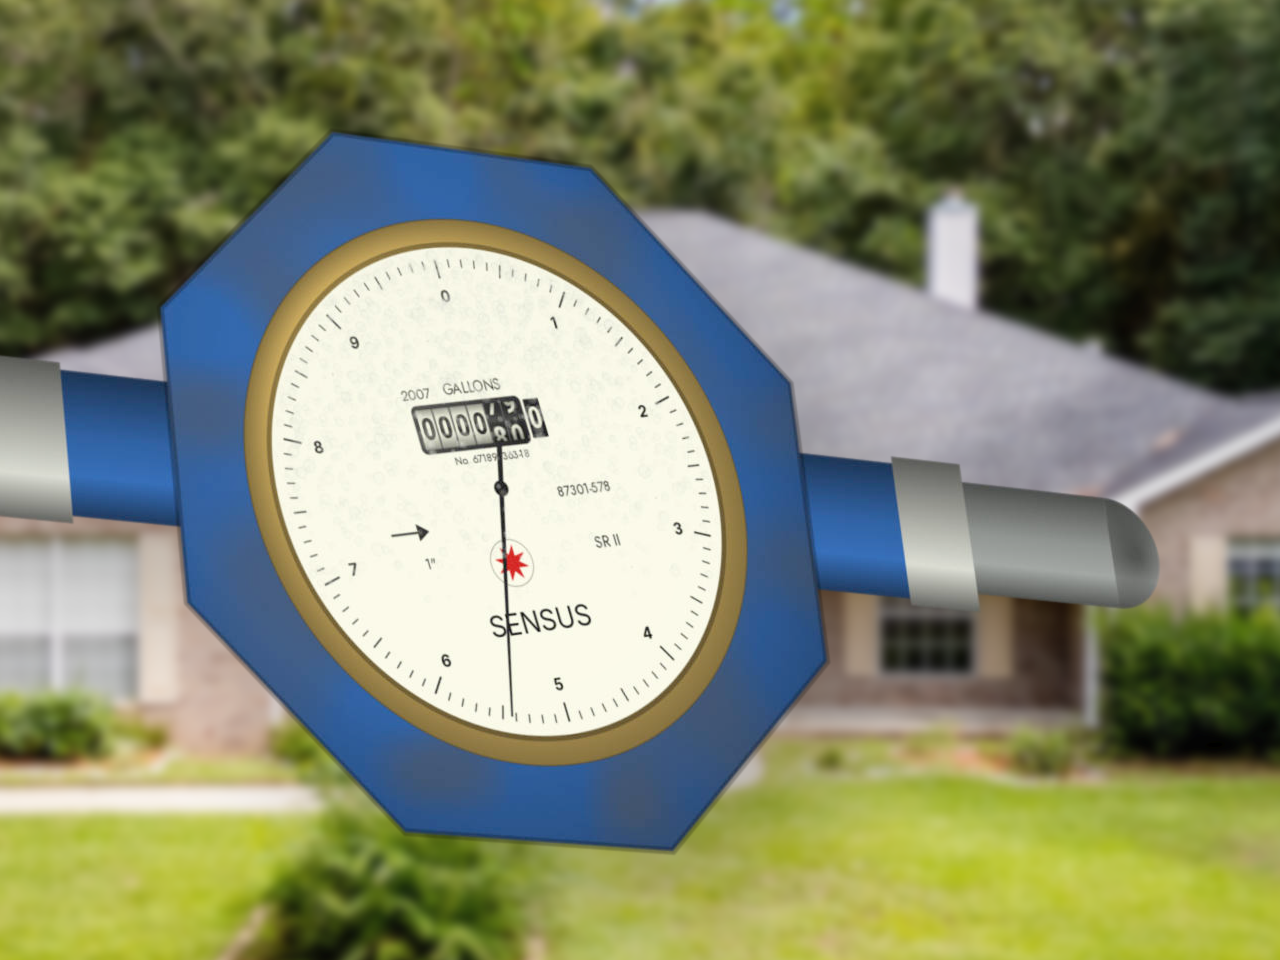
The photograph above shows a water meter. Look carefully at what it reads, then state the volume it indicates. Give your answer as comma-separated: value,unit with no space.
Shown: 795.4,gal
